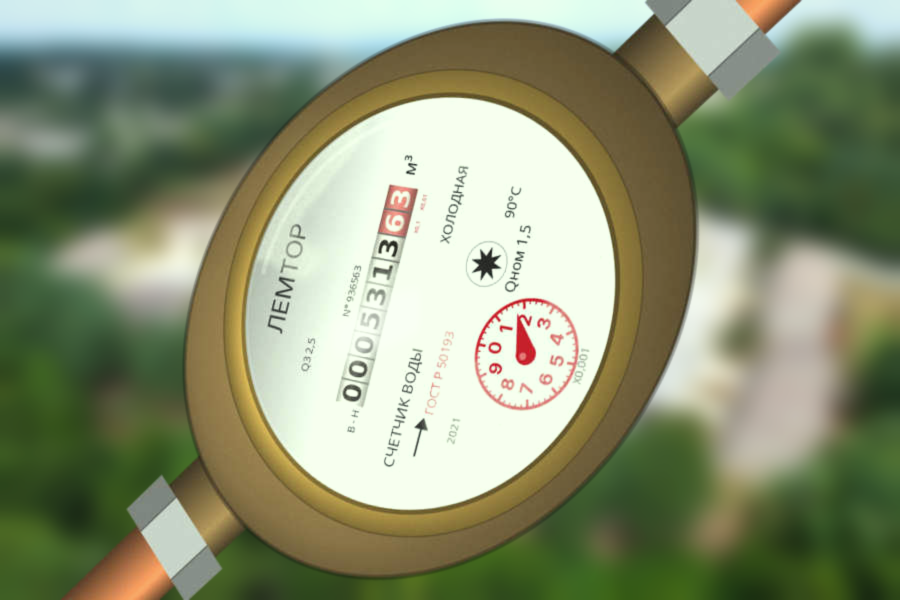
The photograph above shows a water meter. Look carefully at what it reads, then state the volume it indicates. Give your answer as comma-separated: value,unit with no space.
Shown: 5313.631,m³
